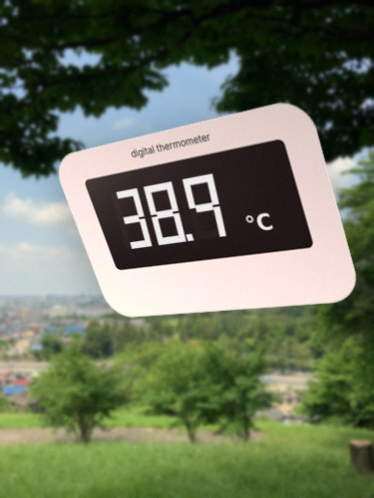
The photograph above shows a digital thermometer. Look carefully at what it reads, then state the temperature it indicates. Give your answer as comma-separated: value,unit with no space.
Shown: 38.9,°C
